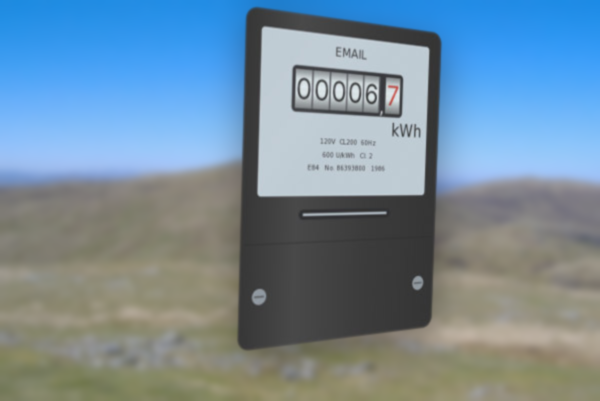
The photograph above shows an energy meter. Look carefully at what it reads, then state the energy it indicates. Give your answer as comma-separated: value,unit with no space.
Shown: 6.7,kWh
